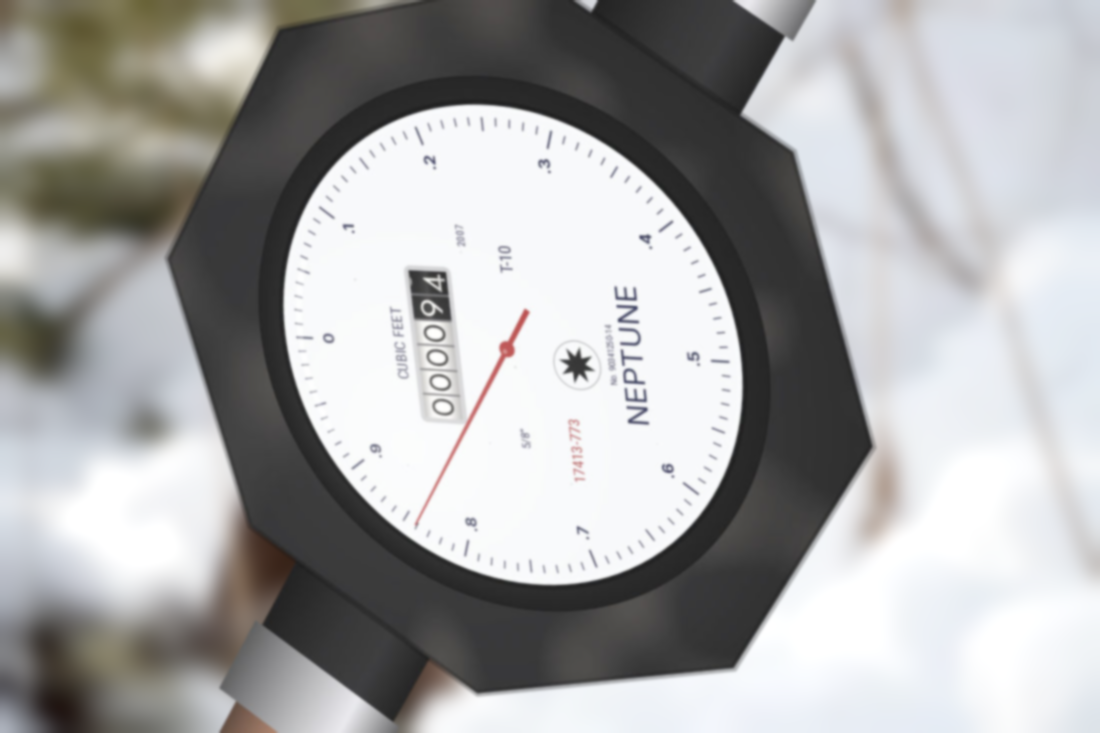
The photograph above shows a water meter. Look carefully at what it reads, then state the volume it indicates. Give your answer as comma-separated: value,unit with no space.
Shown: 93.84,ft³
